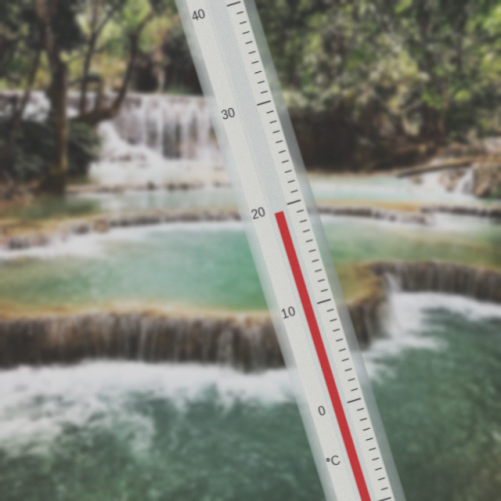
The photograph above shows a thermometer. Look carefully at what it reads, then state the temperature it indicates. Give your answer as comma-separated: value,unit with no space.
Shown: 19.5,°C
